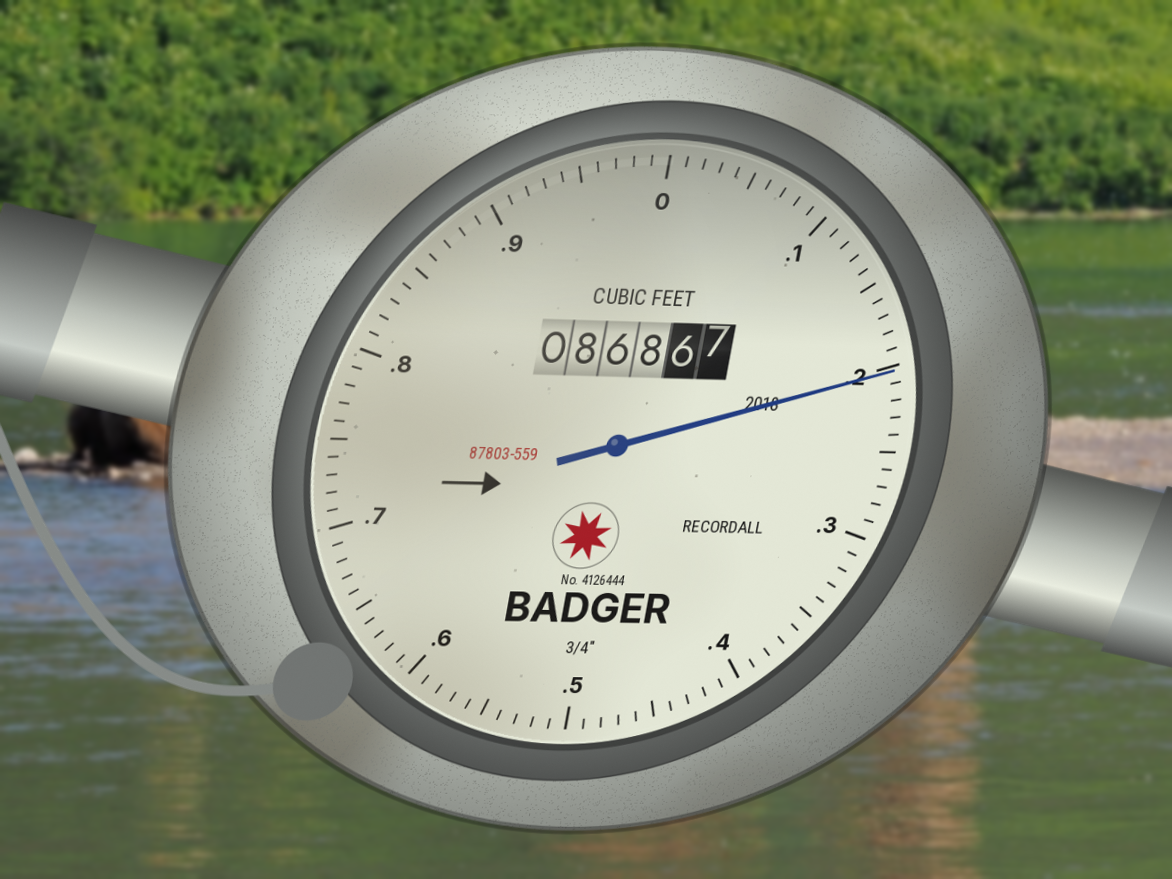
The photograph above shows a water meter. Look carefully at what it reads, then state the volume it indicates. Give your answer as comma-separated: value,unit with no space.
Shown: 86867.20,ft³
